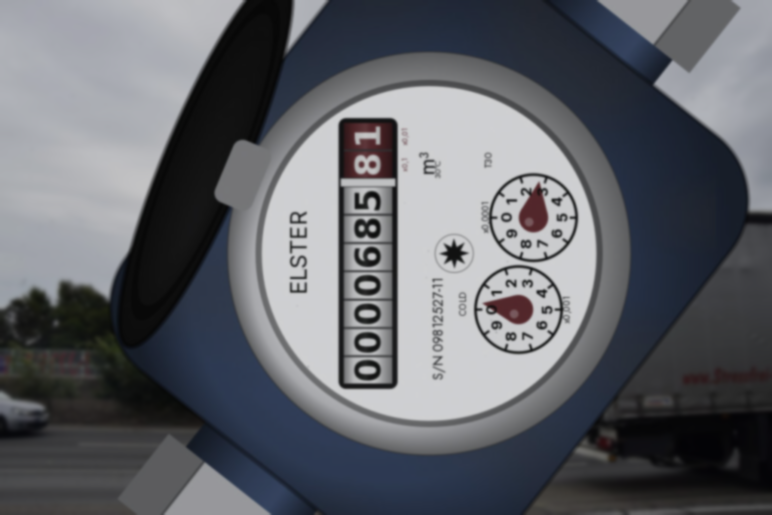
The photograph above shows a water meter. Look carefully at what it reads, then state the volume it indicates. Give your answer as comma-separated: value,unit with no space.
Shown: 685.8102,m³
